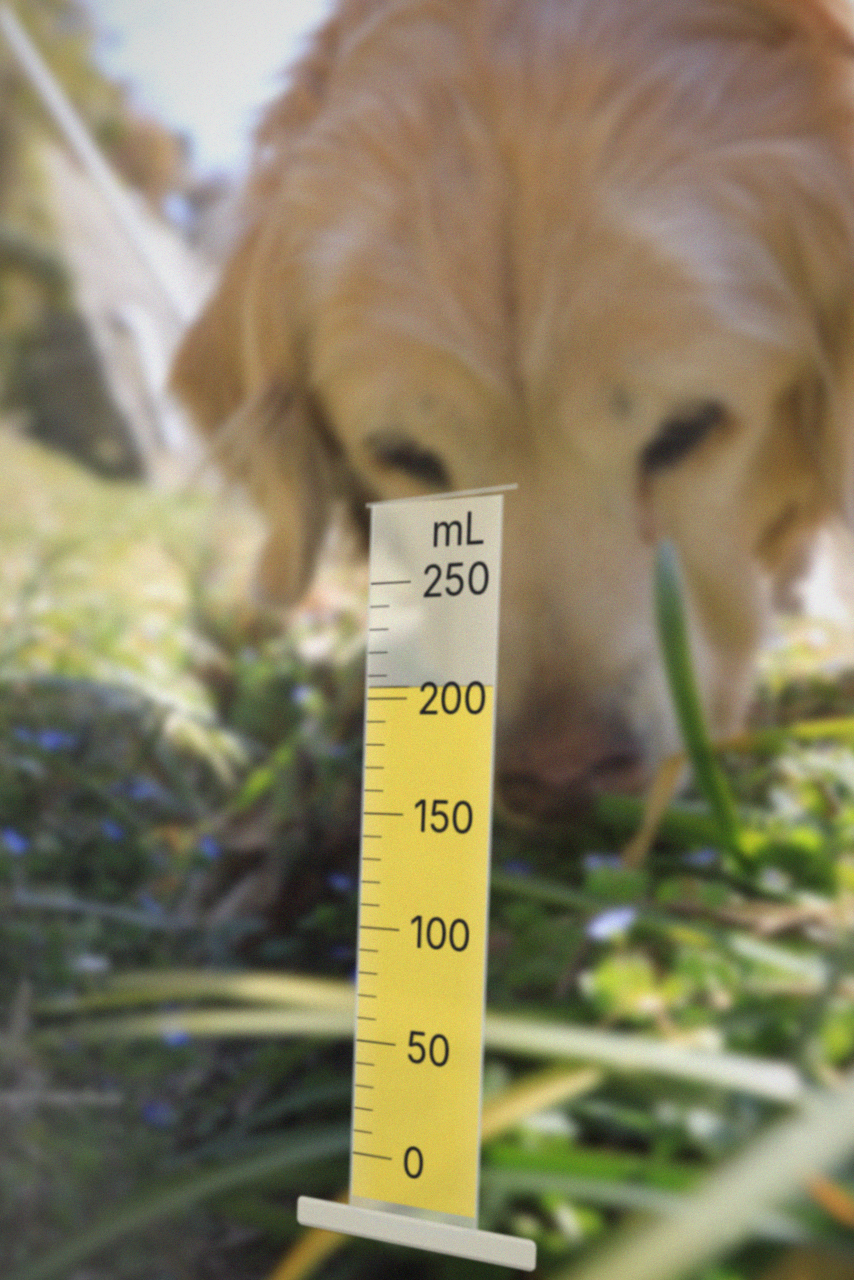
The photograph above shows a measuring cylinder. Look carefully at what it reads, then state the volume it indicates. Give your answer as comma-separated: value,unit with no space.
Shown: 205,mL
